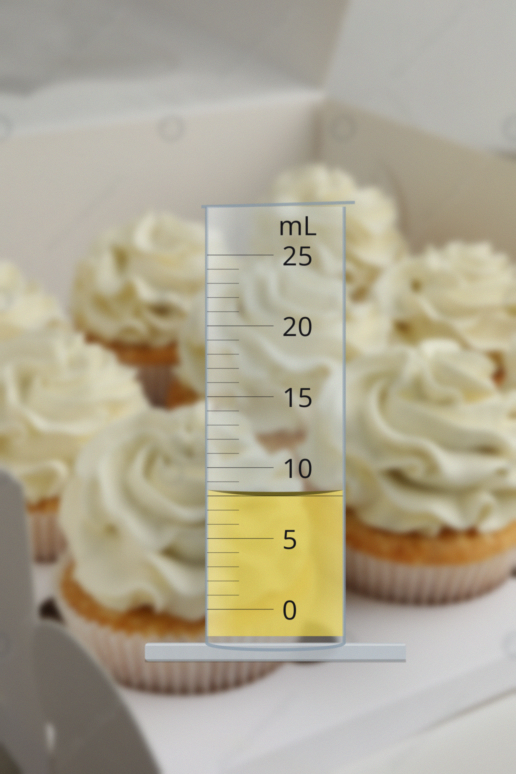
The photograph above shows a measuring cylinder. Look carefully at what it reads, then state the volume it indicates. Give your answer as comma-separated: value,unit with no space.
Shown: 8,mL
